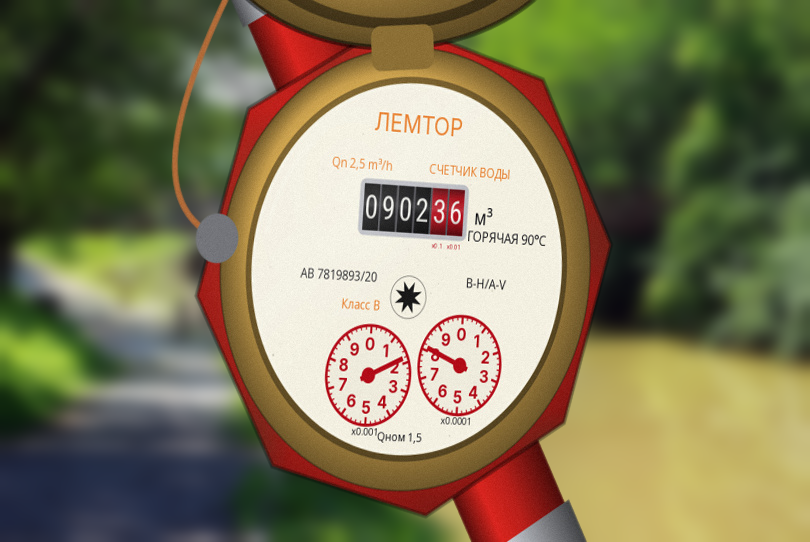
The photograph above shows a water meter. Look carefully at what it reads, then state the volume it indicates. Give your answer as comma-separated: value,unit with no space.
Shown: 902.3618,m³
